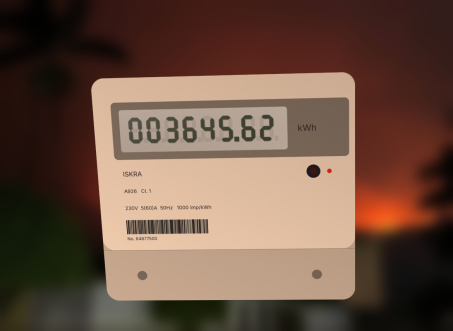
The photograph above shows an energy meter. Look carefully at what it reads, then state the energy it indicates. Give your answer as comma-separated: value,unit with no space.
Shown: 3645.62,kWh
